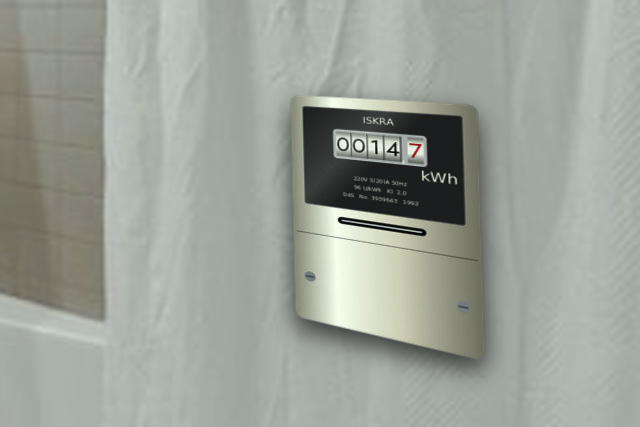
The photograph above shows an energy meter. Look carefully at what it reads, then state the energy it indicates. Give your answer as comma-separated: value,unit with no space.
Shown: 14.7,kWh
